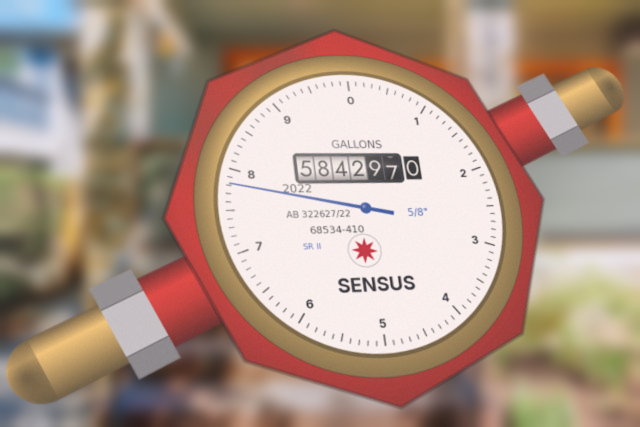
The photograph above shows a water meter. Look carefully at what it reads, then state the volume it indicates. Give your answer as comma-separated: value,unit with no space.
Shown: 5842967.8,gal
